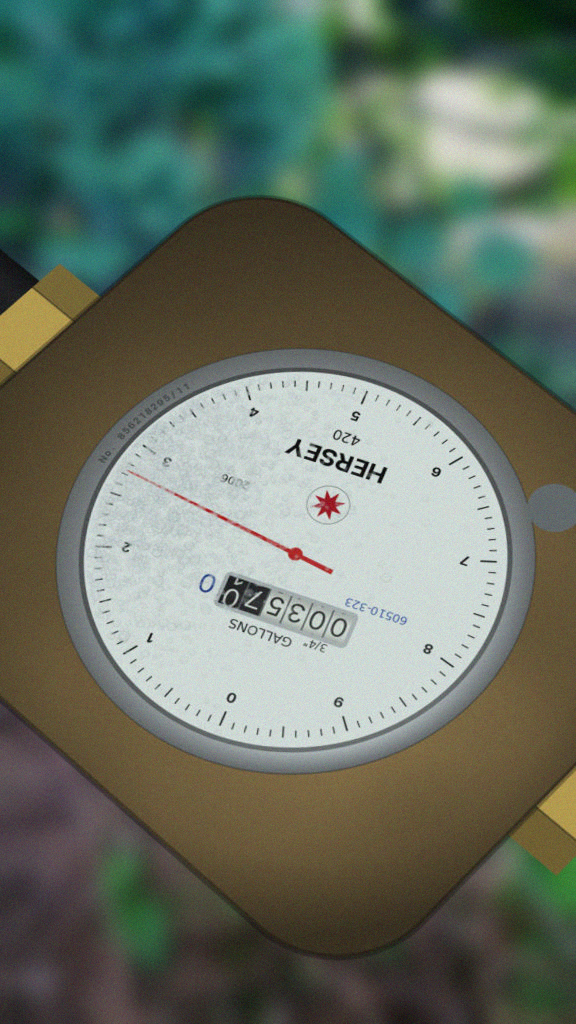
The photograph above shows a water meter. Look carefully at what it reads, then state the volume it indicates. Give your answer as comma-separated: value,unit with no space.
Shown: 35702.7,gal
